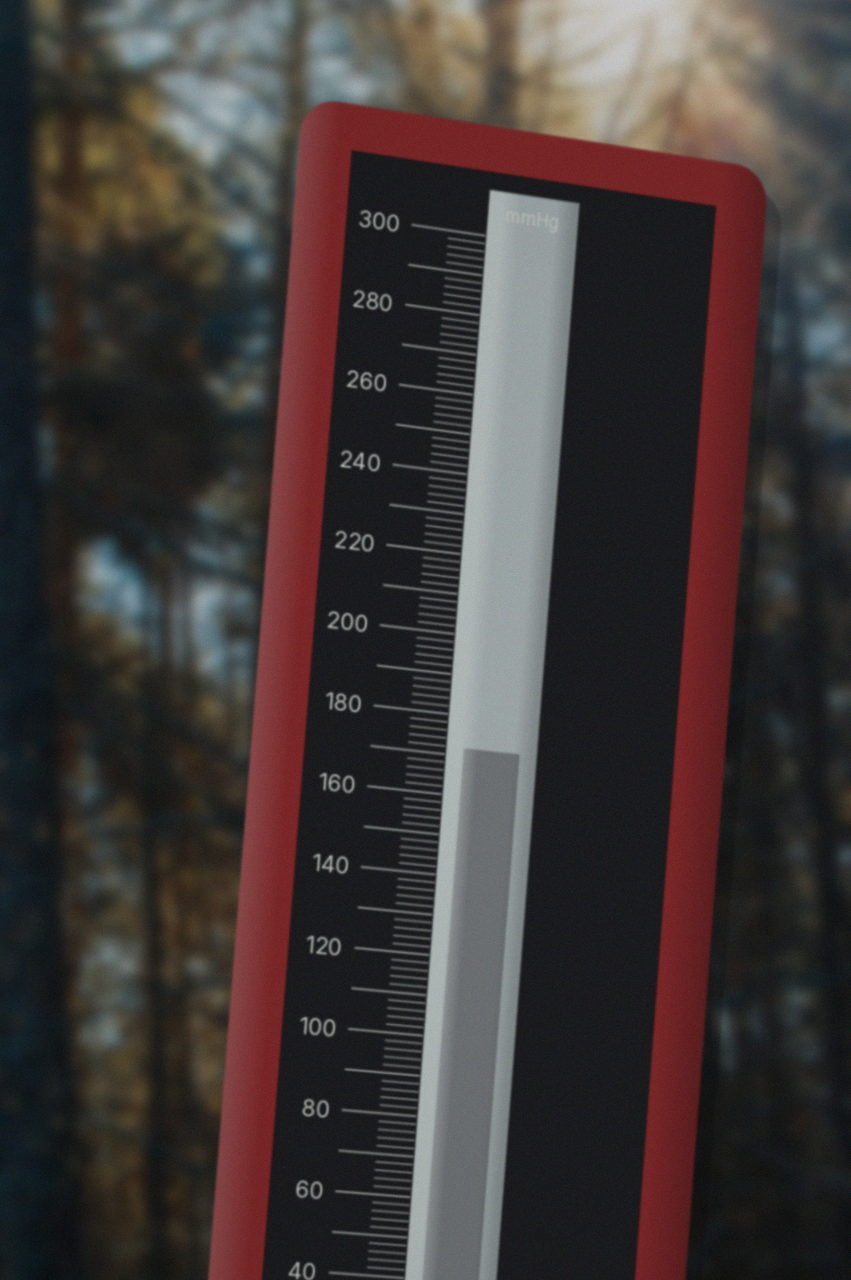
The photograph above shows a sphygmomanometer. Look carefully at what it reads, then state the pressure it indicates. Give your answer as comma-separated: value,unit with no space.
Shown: 172,mmHg
